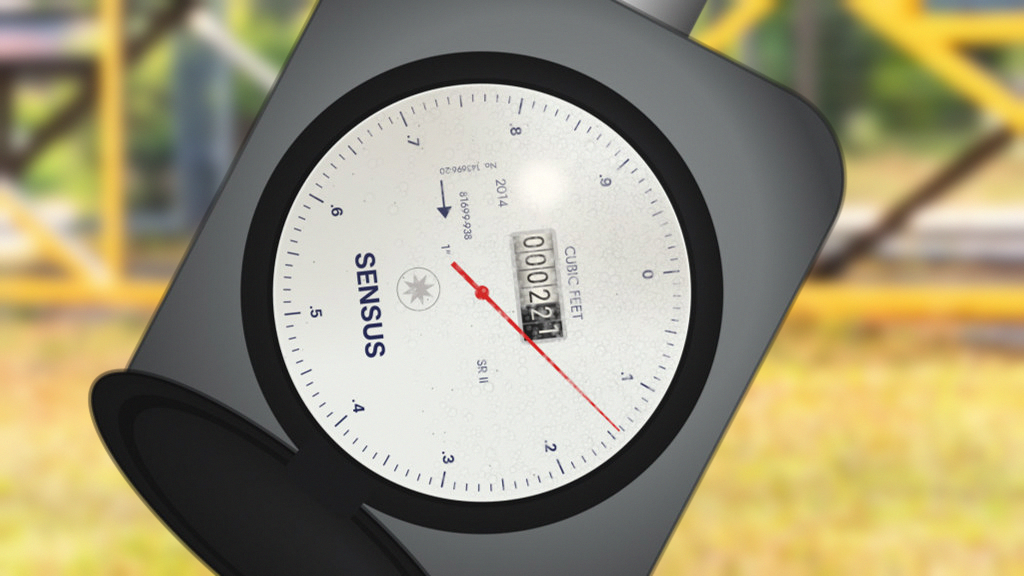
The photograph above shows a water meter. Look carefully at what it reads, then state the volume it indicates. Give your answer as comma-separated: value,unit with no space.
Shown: 221.14,ft³
